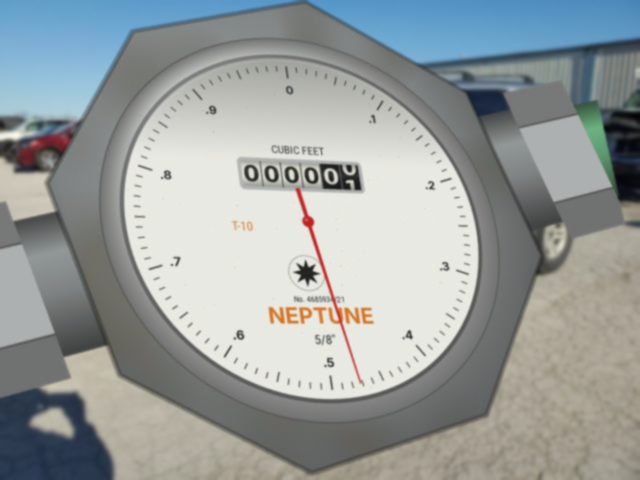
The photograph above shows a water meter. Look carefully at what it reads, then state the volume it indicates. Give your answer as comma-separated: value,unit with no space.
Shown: 0.47,ft³
